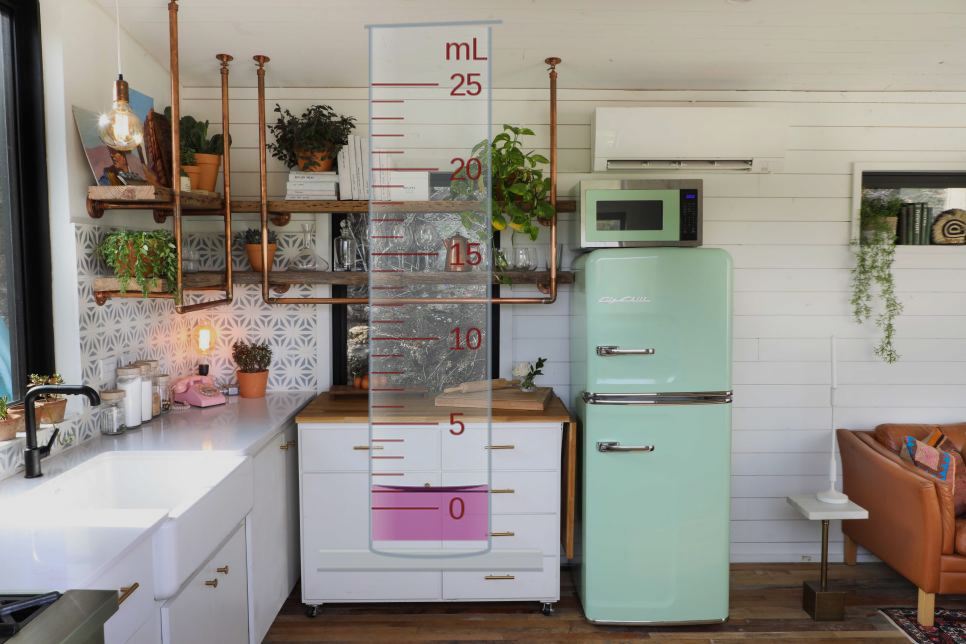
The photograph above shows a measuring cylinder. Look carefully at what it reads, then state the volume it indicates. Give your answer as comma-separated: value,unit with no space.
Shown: 1,mL
